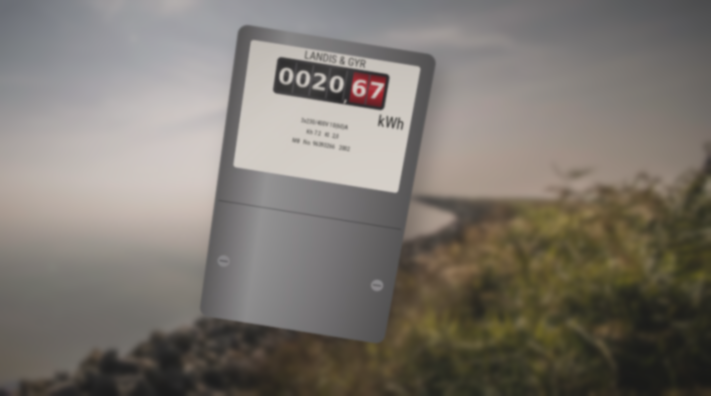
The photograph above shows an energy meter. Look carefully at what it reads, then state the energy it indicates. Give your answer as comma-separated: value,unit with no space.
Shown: 20.67,kWh
